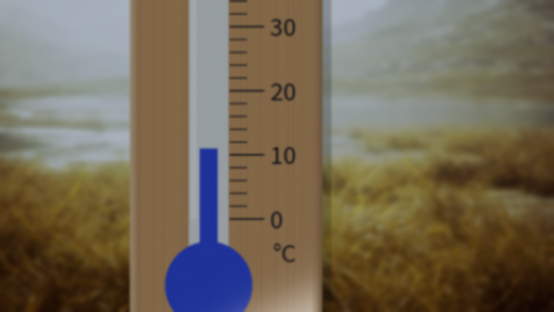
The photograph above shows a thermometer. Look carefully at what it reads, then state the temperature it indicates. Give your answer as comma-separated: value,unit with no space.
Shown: 11,°C
